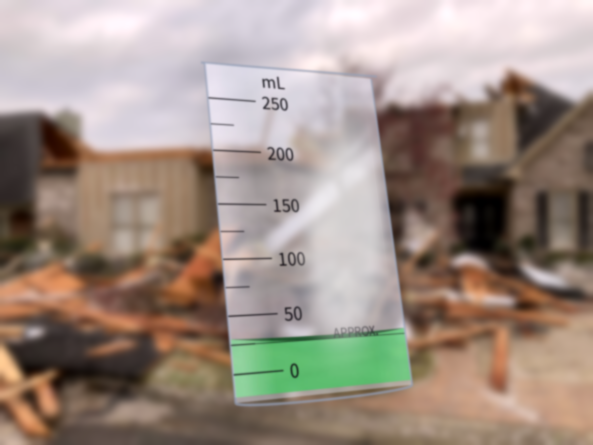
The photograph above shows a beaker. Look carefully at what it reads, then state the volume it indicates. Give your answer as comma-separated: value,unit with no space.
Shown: 25,mL
